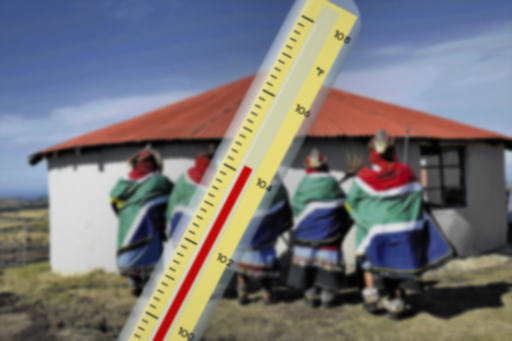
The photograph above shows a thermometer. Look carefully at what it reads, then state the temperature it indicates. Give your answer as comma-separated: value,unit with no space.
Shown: 104.2,°F
